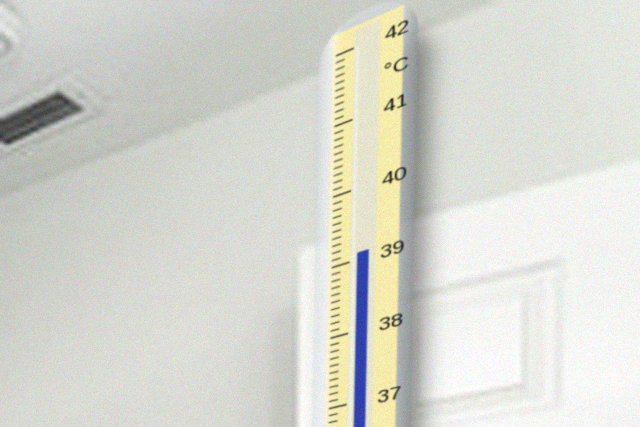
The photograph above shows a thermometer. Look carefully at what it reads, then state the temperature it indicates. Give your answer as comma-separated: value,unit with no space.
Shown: 39.1,°C
